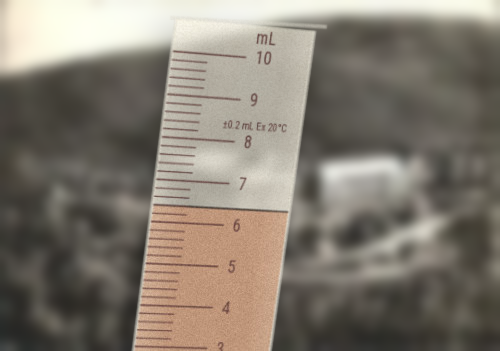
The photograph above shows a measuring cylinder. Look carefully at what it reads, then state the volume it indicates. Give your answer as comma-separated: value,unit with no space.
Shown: 6.4,mL
